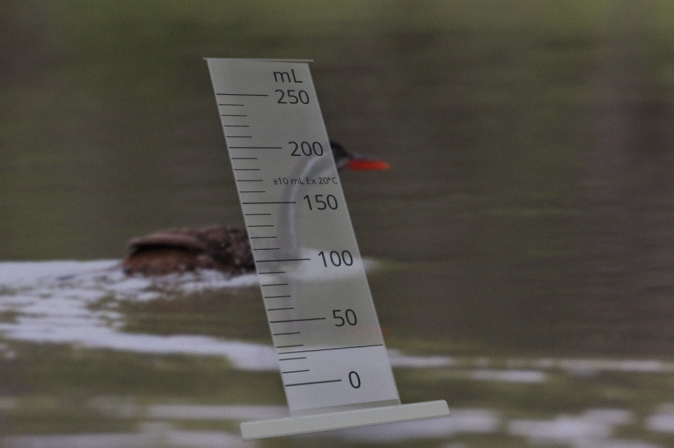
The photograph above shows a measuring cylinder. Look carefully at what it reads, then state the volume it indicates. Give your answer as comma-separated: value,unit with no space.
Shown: 25,mL
